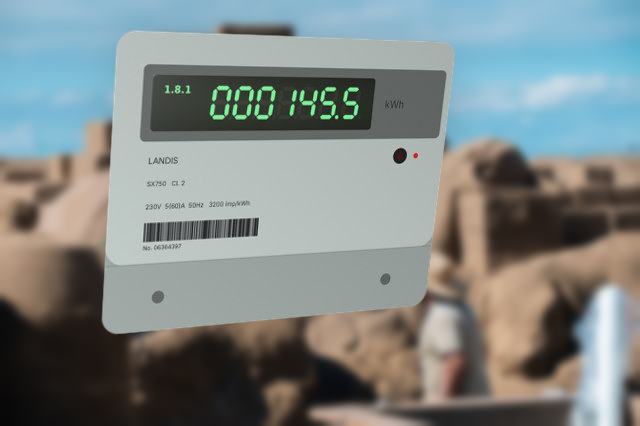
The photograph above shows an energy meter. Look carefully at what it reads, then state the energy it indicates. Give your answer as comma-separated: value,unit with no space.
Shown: 145.5,kWh
